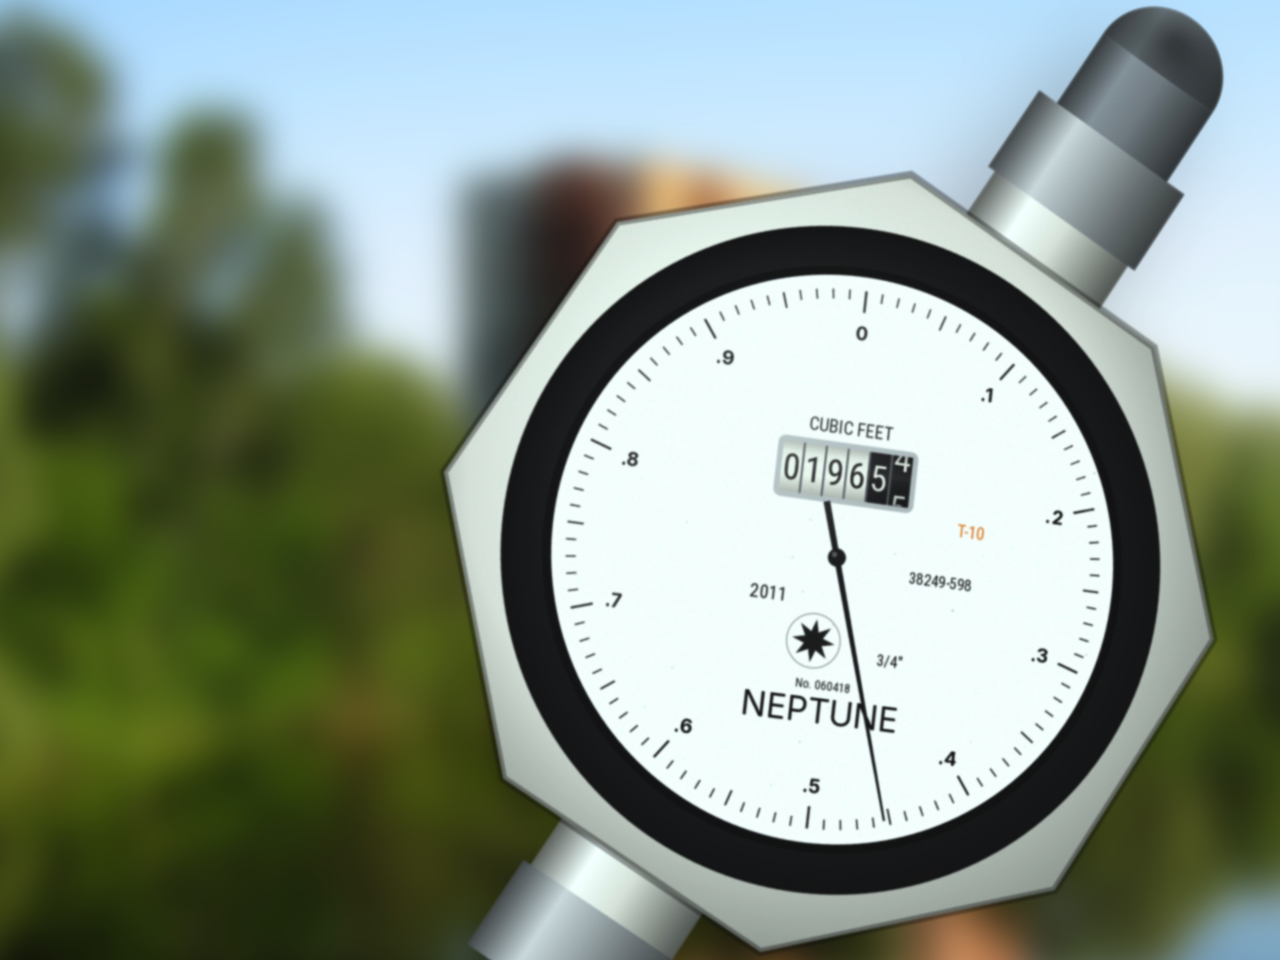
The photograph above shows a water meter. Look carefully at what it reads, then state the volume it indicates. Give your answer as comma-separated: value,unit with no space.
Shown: 19654.45,ft³
